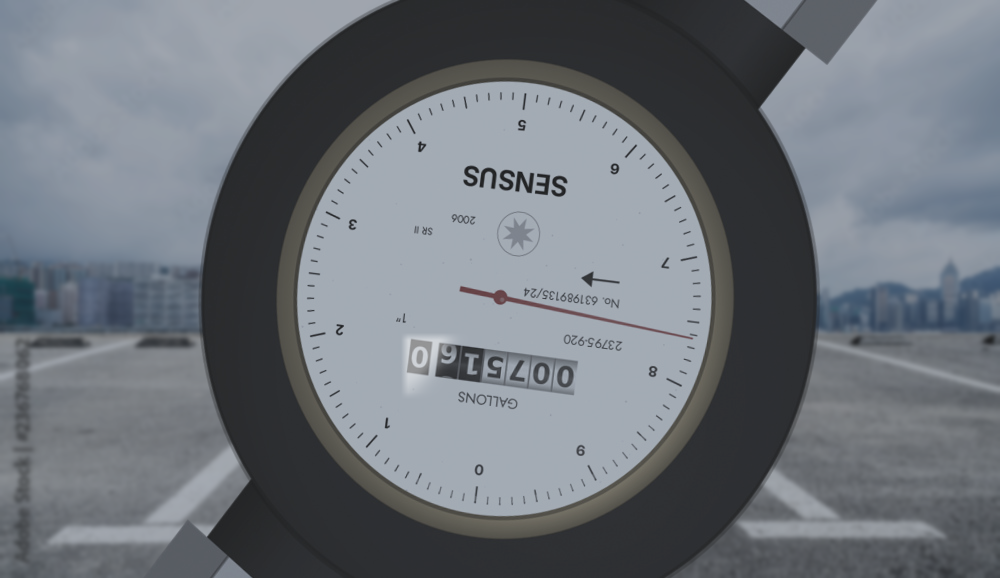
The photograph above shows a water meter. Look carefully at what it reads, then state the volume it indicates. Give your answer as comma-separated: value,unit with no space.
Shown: 75157.6,gal
